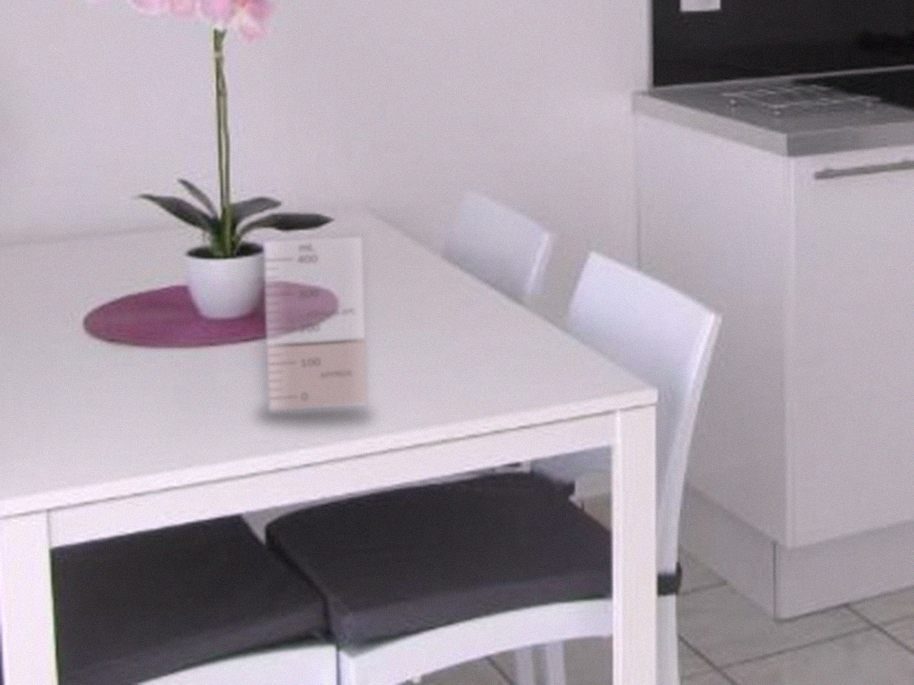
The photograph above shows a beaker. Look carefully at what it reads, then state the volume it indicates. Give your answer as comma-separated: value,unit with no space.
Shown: 150,mL
